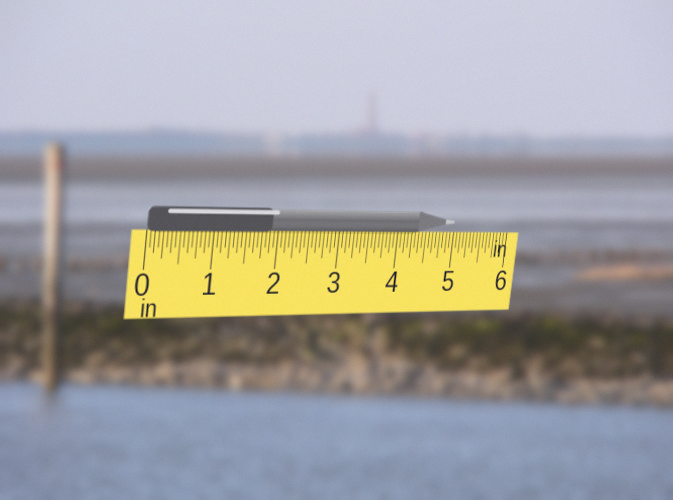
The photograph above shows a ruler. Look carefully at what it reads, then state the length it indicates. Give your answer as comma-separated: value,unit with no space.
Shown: 5,in
